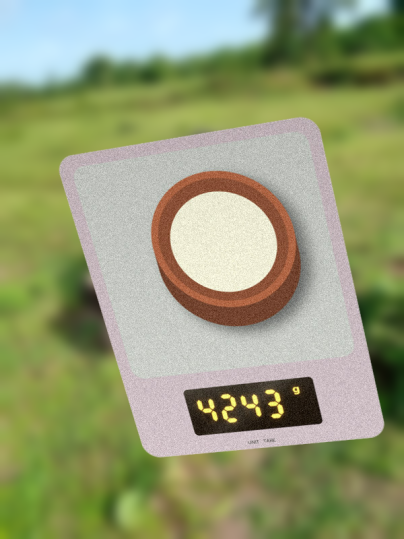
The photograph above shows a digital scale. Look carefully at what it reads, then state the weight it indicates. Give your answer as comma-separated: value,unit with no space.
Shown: 4243,g
